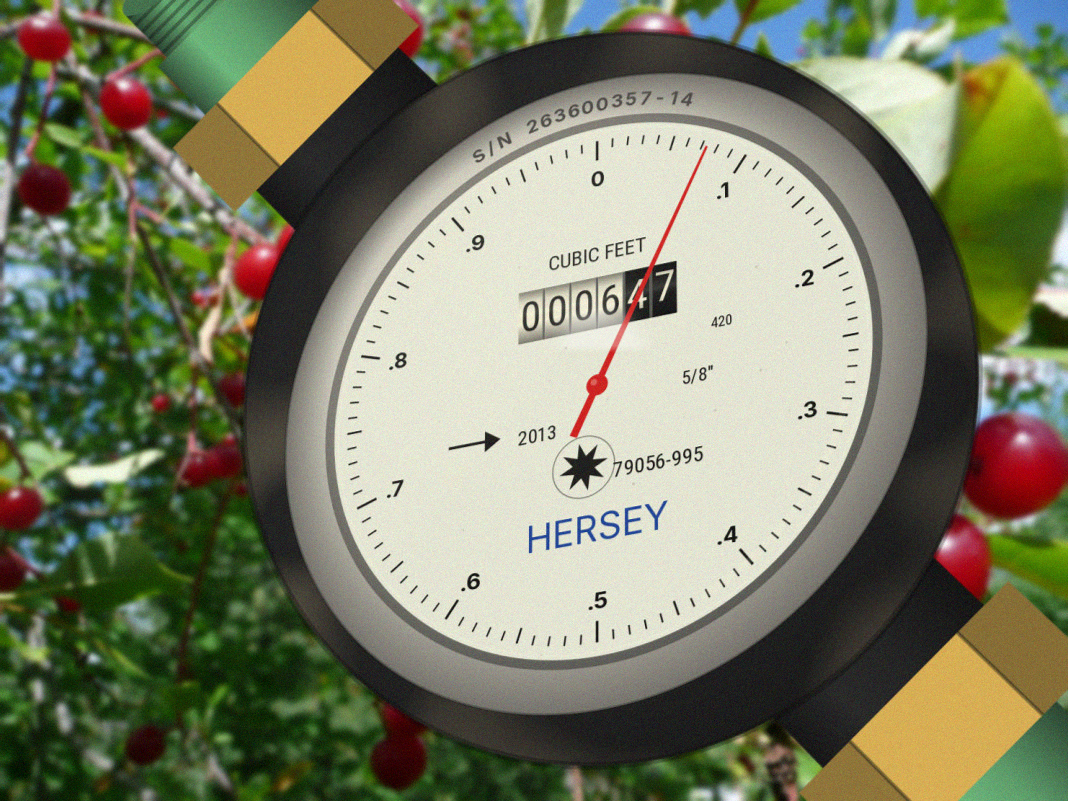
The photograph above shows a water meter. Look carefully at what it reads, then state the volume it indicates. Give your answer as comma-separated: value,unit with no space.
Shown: 647.07,ft³
